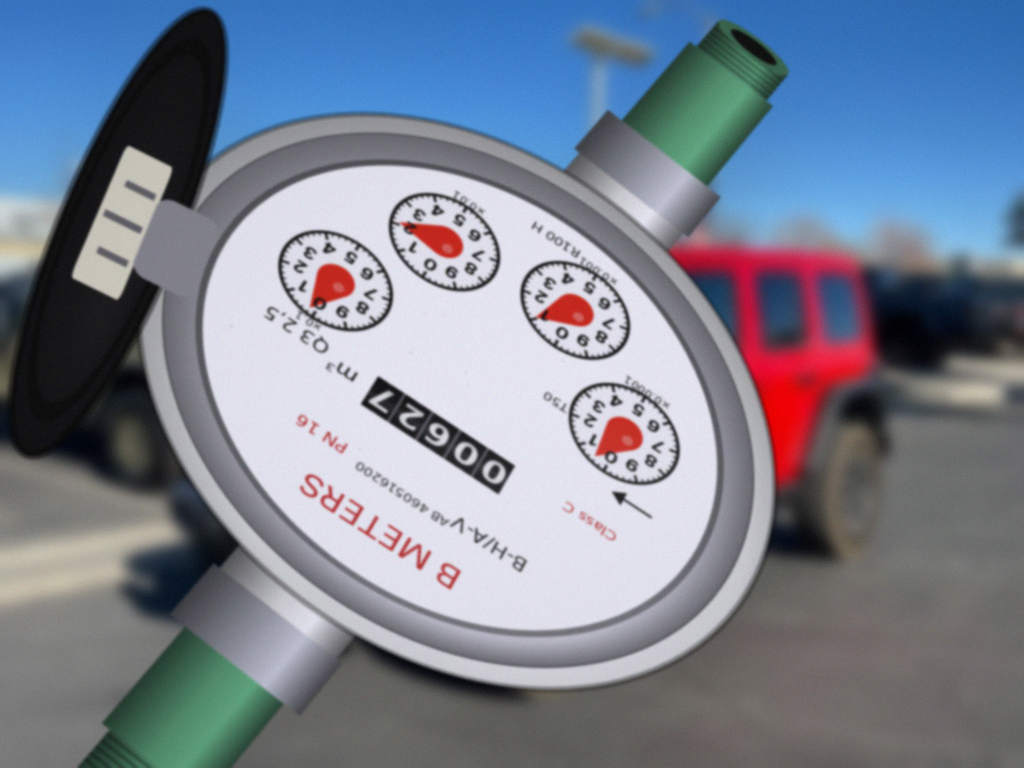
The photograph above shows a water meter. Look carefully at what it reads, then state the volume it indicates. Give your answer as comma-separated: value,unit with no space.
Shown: 627.0210,m³
